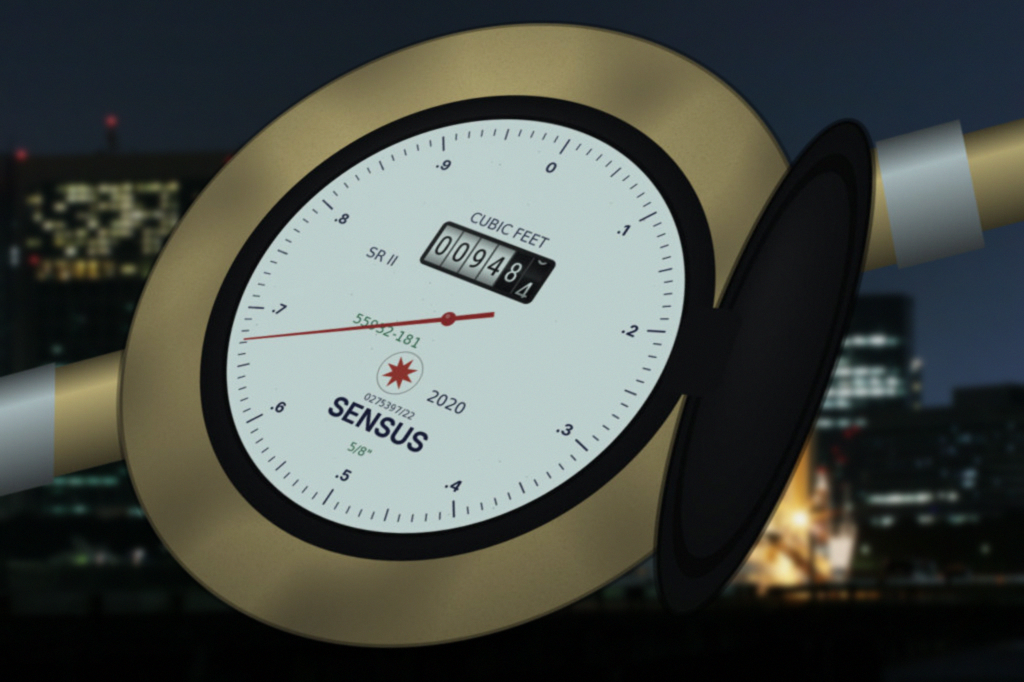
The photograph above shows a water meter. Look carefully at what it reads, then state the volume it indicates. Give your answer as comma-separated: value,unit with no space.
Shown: 9483.67,ft³
